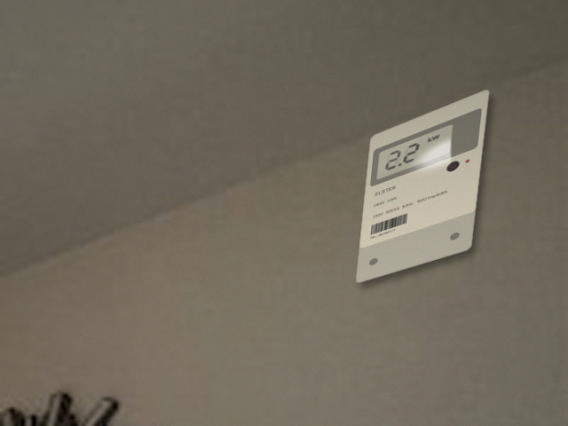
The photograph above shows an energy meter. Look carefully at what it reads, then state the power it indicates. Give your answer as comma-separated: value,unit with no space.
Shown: 2.2,kW
